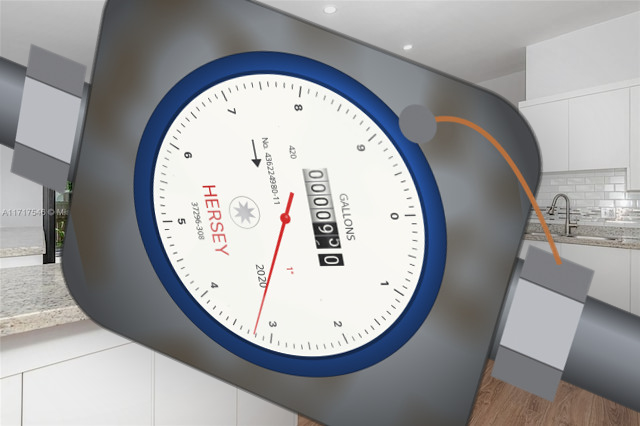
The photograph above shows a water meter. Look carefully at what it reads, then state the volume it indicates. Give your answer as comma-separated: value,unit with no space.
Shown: 953.2,gal
